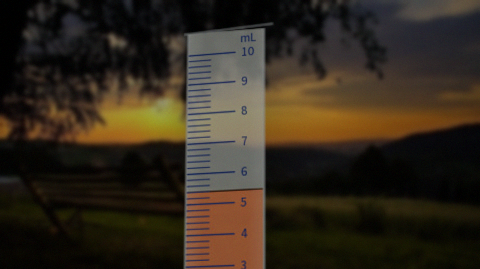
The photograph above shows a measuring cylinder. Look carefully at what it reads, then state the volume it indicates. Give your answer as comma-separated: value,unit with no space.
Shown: 5.4,mL
